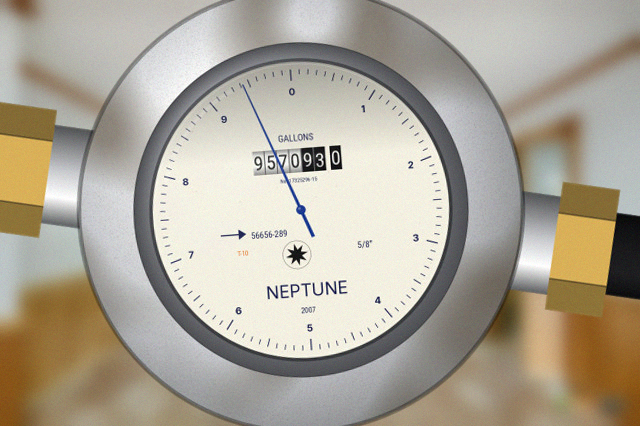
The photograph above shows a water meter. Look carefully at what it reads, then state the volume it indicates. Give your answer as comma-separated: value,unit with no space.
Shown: 9570929.4,gal
